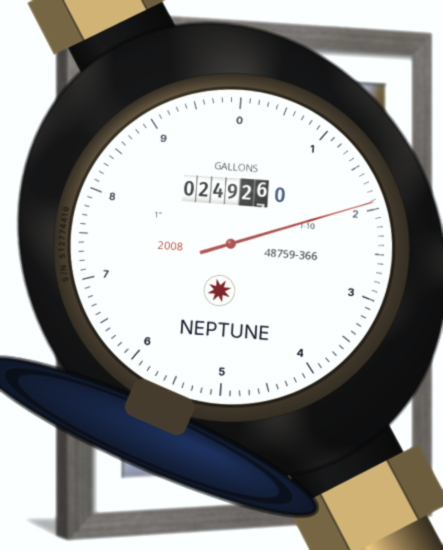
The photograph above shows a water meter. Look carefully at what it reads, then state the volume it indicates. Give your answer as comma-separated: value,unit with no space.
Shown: 249261.9,gal
